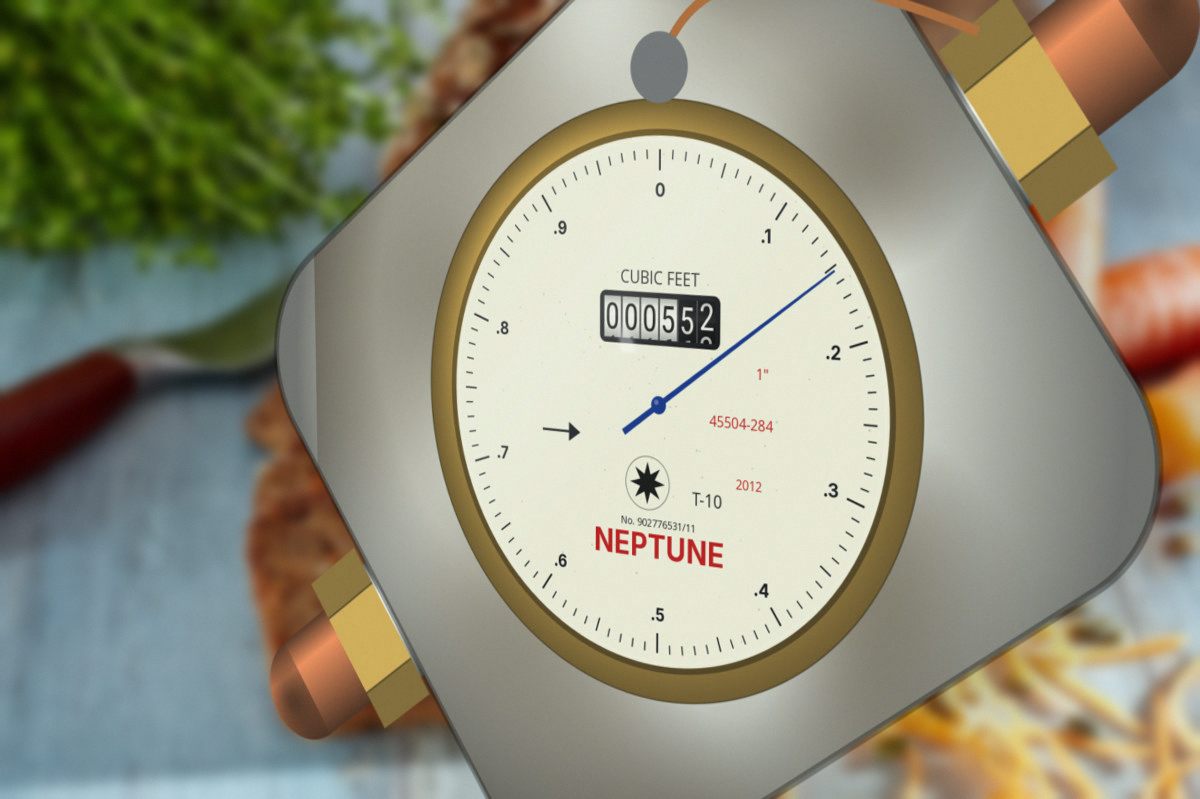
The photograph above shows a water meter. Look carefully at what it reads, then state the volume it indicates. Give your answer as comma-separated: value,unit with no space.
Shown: 552.15,ft³
